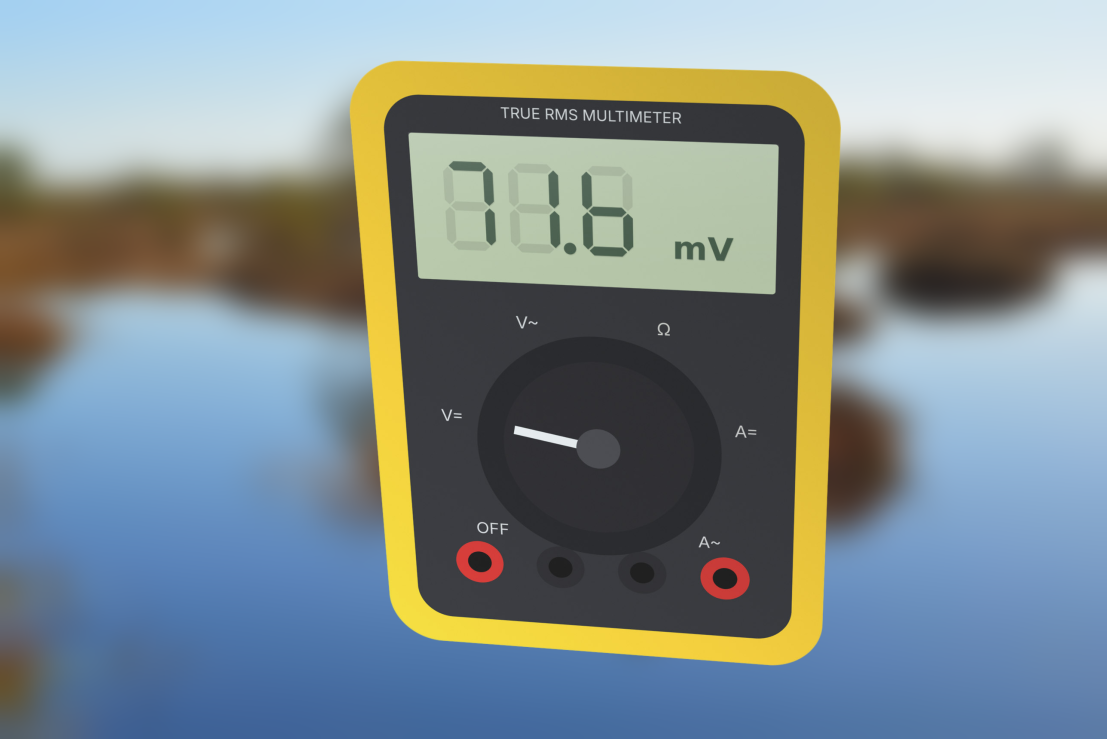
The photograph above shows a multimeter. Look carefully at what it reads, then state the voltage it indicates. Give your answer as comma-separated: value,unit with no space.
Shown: 71.6,mV
